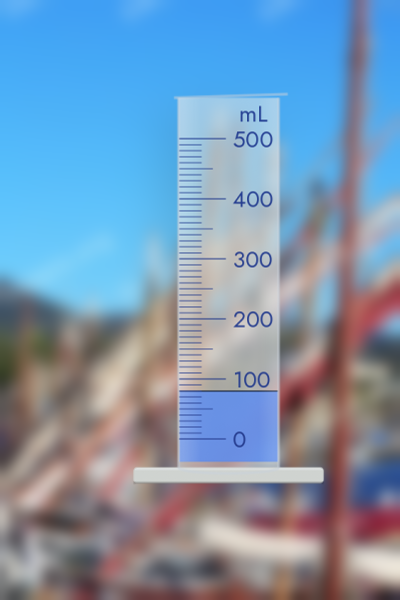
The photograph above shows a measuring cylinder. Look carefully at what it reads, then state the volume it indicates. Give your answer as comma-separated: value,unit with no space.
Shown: 80,mL
